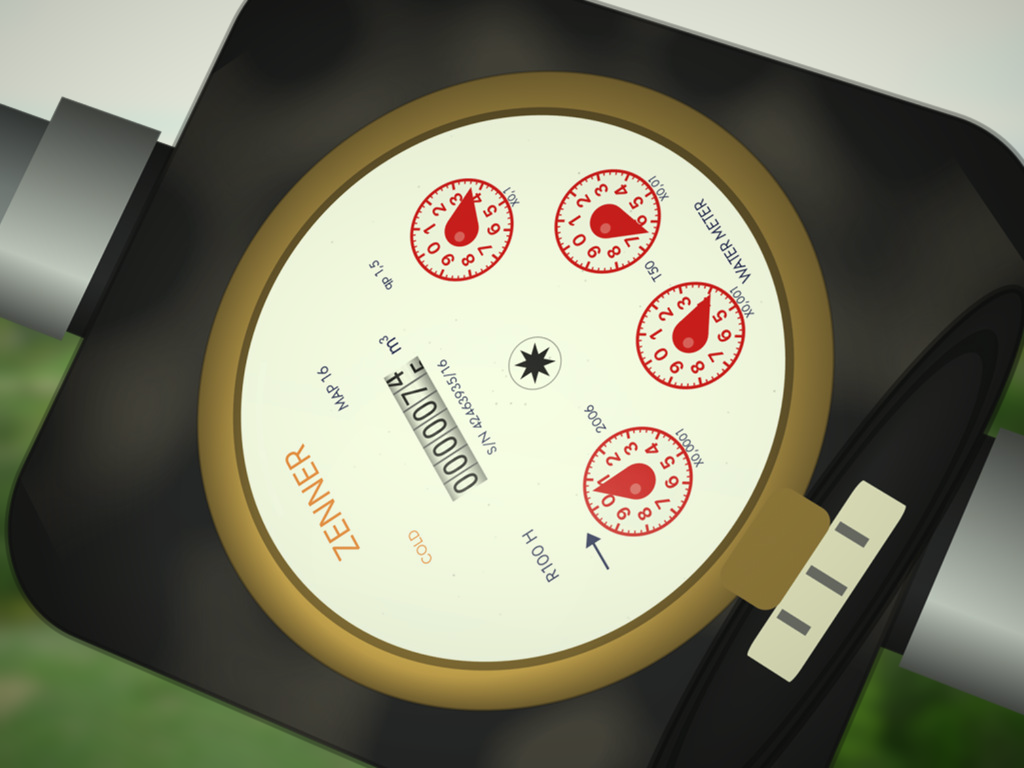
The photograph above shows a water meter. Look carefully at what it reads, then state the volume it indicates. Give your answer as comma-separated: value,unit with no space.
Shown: 74.3640,m³
